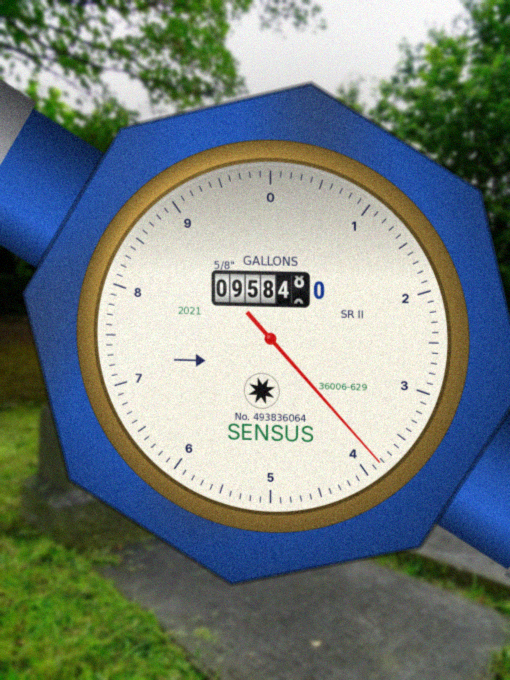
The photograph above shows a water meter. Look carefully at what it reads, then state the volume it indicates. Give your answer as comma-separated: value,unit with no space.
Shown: 958483.8,gal
